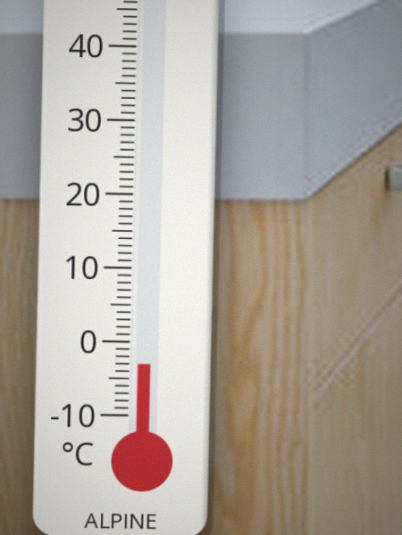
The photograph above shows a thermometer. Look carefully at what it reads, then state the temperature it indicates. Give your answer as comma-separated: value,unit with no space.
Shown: -3,°C
